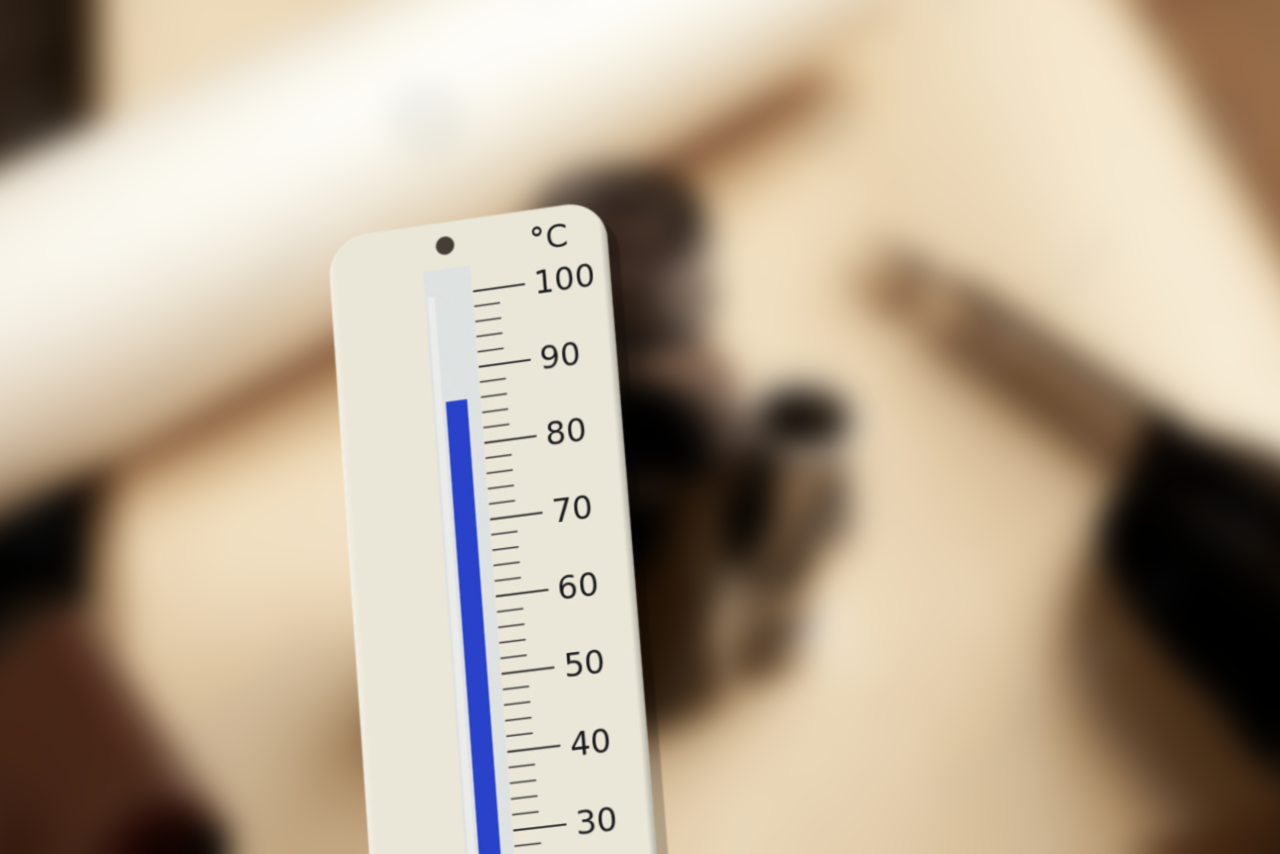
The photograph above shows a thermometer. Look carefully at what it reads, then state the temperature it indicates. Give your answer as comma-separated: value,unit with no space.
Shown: 86,°C
